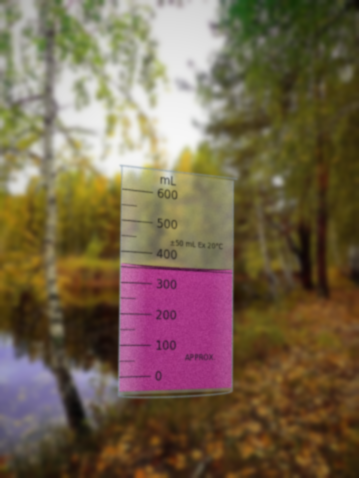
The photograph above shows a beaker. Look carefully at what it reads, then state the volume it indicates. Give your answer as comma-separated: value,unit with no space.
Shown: 350,mL
